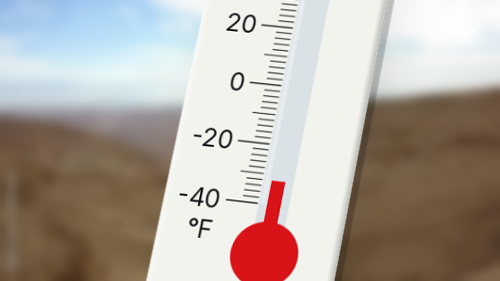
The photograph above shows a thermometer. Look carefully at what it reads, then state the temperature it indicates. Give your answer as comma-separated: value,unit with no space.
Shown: -32,°F
